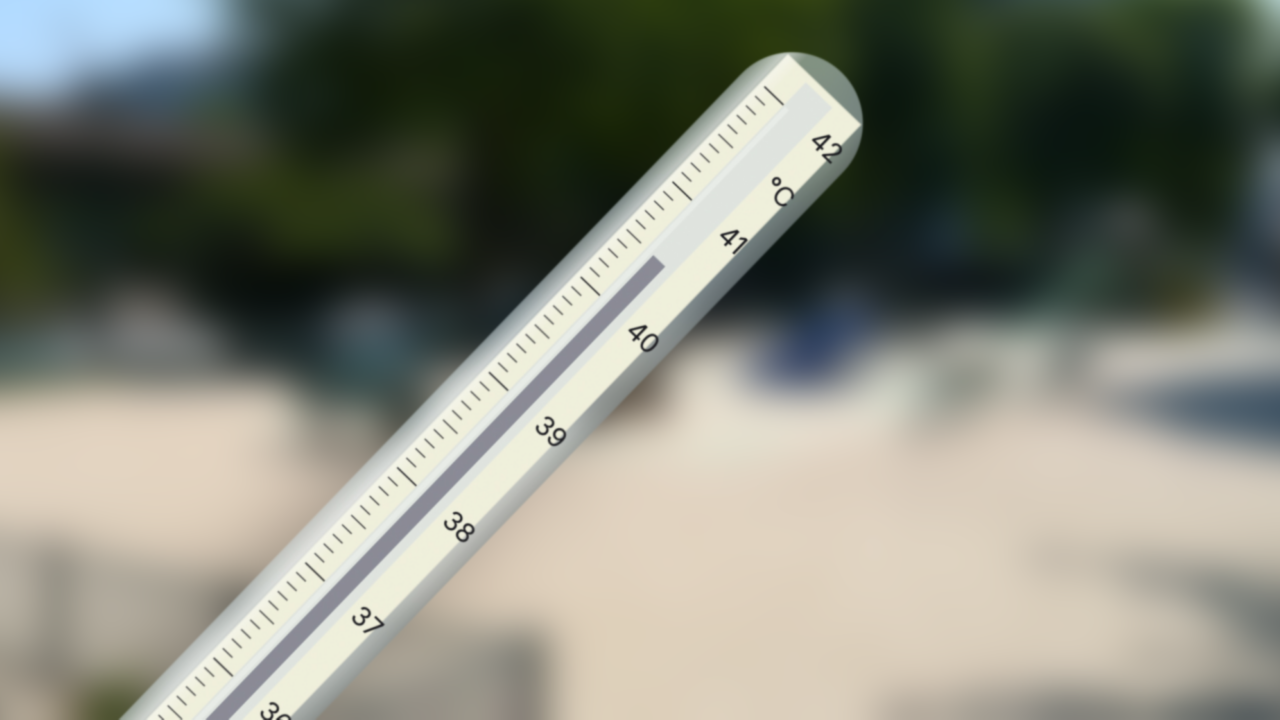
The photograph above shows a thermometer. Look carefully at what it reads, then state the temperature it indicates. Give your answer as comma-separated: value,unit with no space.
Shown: 40.5,°C
